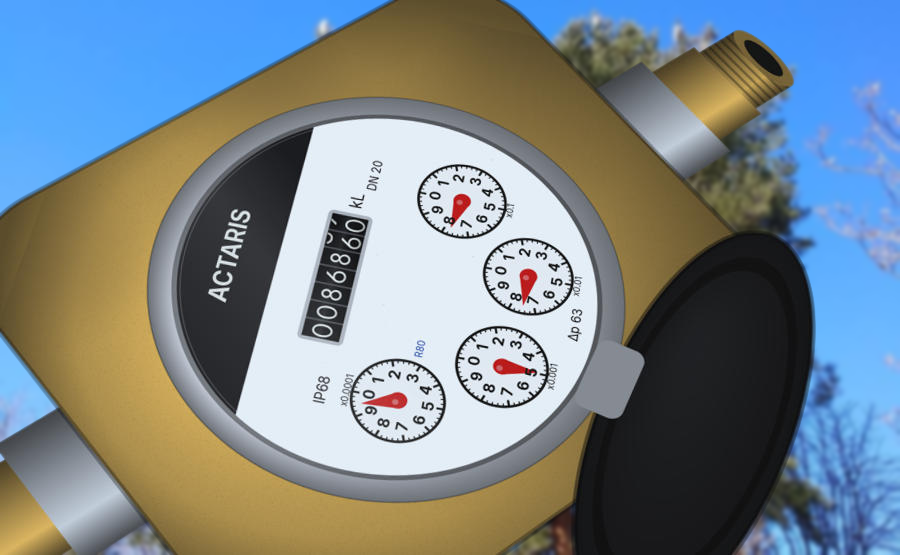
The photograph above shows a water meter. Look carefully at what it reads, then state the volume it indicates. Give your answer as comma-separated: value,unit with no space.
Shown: 86859.7749,kL
